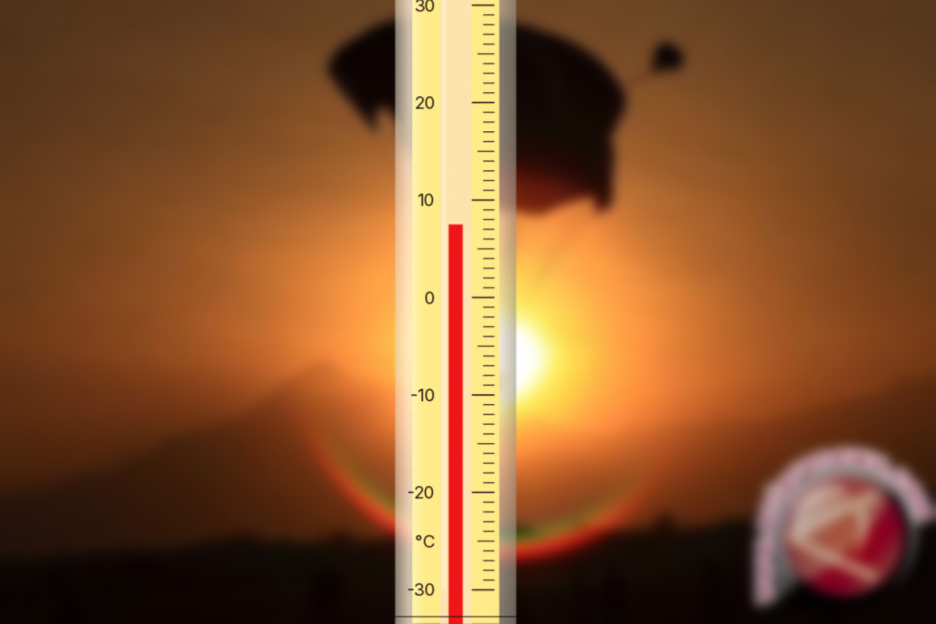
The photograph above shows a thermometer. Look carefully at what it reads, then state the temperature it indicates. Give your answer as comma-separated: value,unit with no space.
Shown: 7.5,°C
